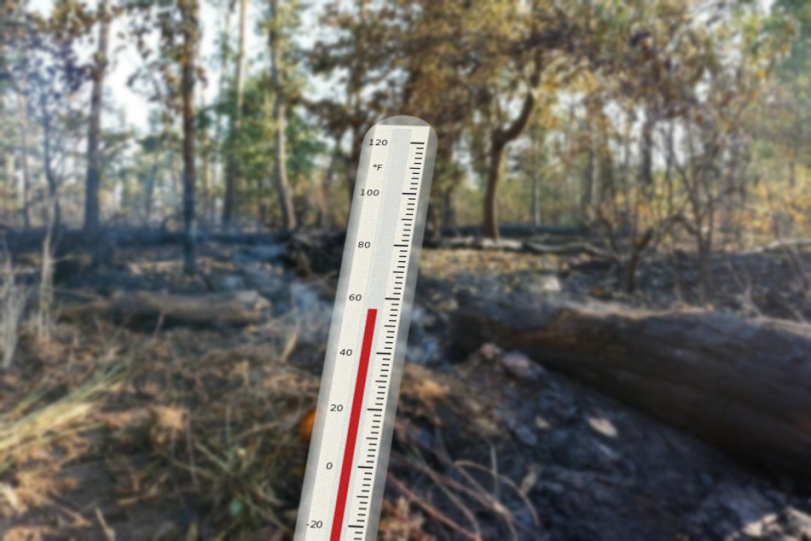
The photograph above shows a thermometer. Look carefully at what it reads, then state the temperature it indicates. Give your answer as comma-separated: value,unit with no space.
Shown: 56,°F
